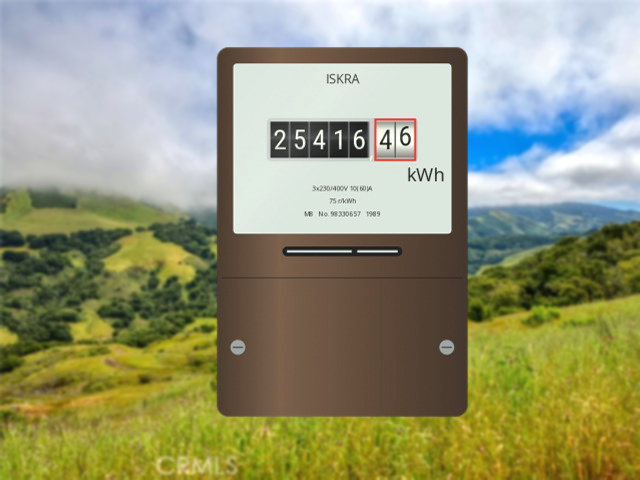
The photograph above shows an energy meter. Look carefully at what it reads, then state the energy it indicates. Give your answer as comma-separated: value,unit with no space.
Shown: 25416.46,kWh
